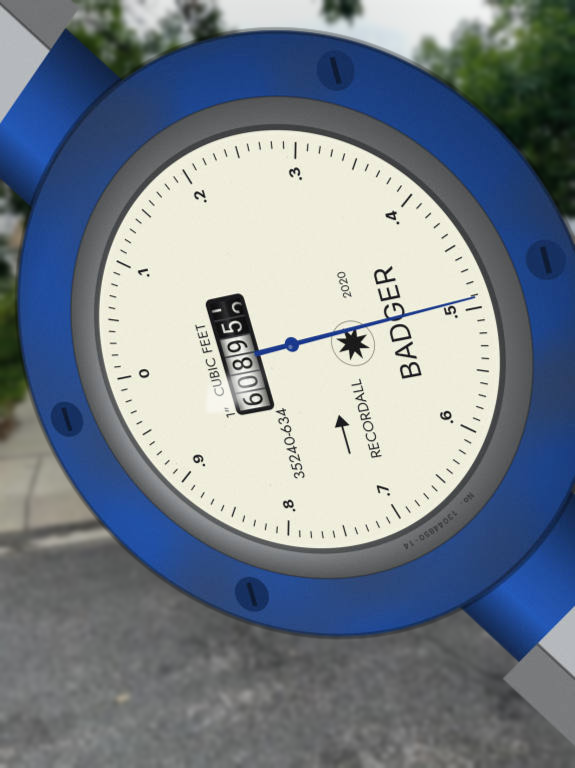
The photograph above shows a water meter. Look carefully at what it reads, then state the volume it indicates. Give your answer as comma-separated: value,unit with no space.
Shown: 608951.49,ft³
